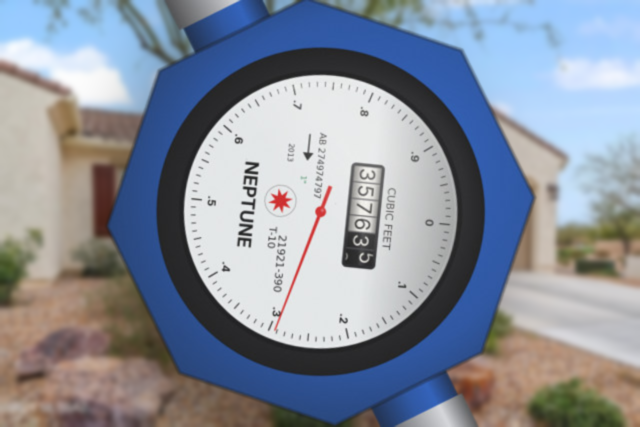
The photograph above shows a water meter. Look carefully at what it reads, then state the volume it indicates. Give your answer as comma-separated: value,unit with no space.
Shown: 357635.29,ft³
